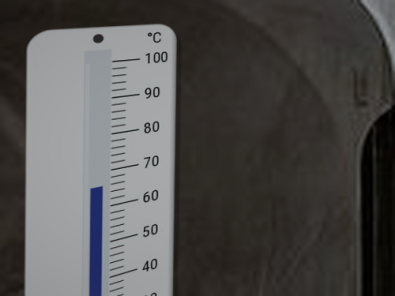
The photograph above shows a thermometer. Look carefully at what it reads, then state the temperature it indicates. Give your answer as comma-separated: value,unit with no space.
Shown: 66,°C
